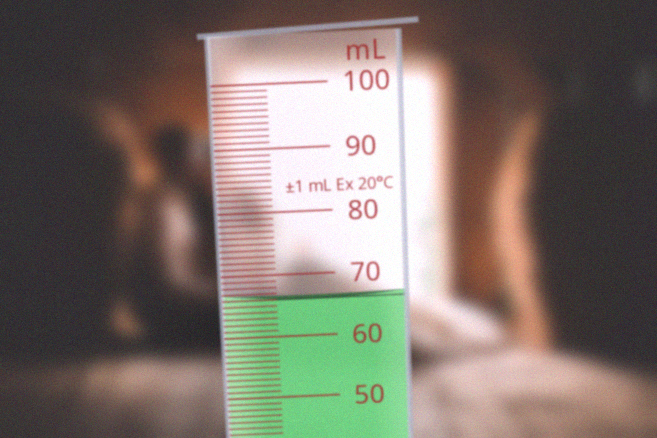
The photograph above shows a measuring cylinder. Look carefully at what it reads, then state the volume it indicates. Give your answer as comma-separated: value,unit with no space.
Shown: 66,mL
